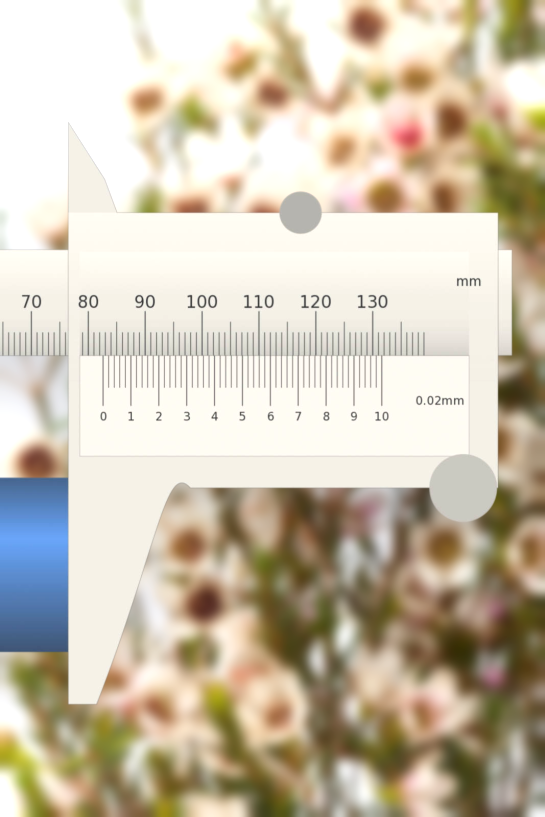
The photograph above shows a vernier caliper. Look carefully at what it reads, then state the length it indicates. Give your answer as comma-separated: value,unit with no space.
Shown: 82.6,mm
